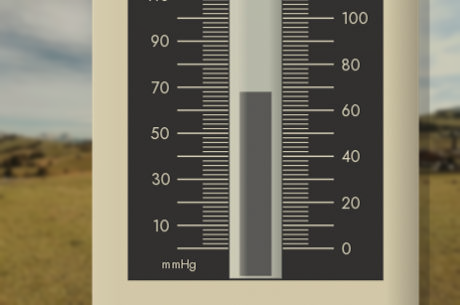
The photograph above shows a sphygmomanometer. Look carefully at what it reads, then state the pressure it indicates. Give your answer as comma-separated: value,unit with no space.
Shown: 68,mmHg
